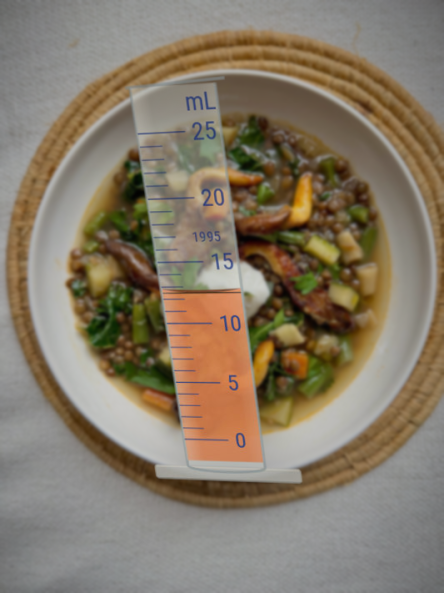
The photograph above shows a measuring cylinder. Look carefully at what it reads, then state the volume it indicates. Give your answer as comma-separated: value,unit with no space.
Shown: 12.5,mL
